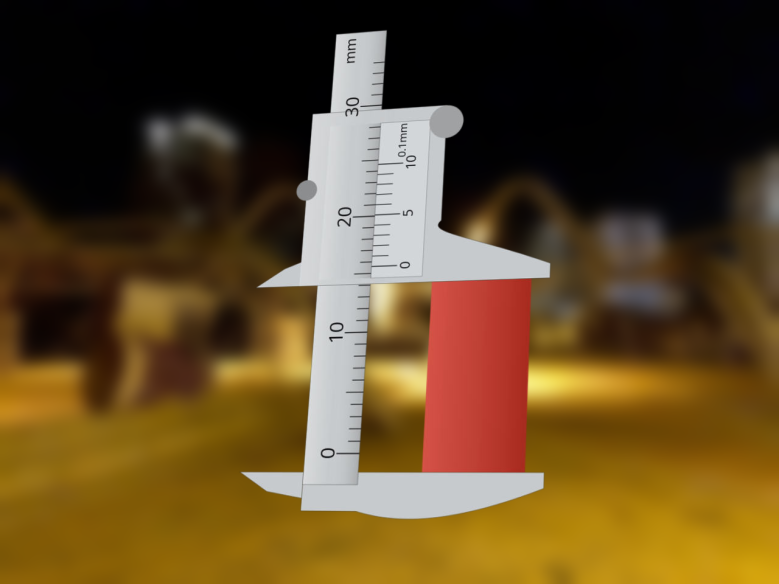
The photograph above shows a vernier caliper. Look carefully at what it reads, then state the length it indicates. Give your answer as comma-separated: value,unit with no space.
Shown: 15.6,mm
